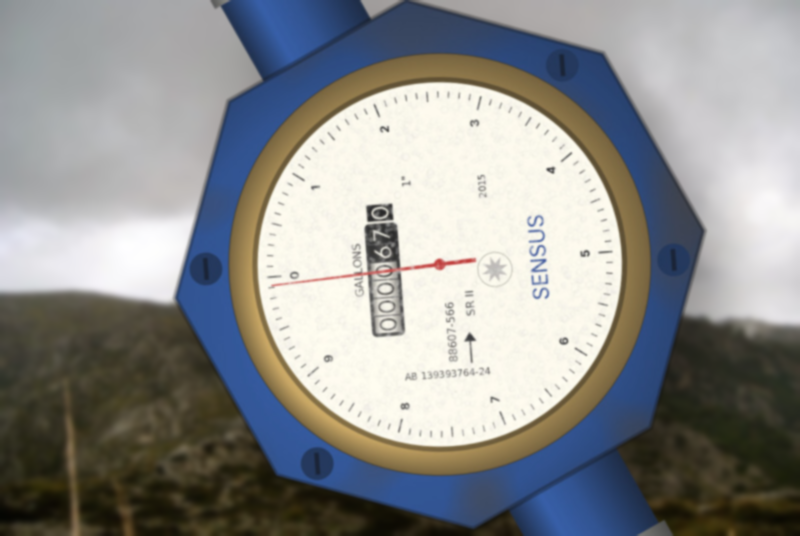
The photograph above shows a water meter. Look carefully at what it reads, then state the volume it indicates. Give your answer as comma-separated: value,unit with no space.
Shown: 669.9,gal
